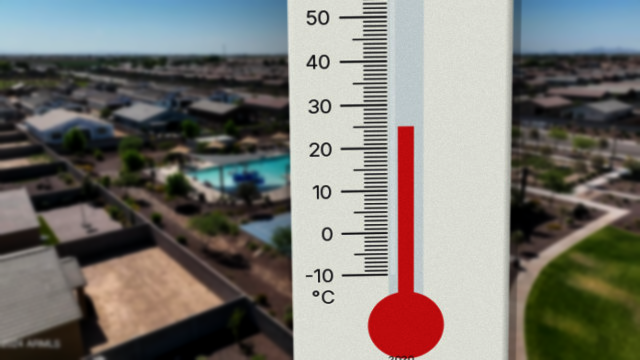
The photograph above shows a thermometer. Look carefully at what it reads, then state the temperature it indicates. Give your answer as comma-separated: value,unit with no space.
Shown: 25,°C
